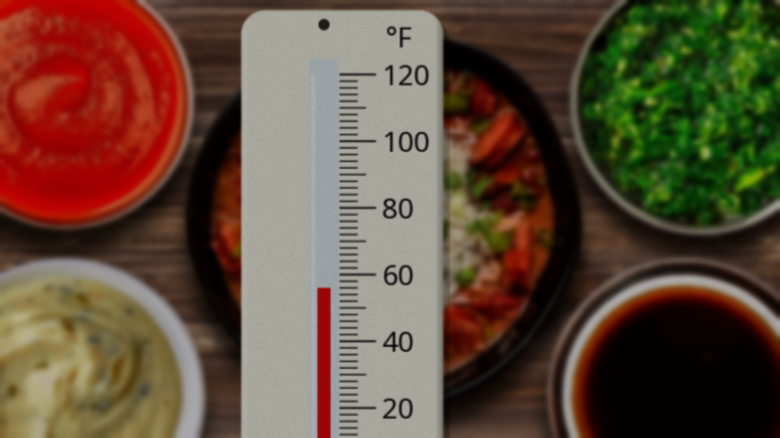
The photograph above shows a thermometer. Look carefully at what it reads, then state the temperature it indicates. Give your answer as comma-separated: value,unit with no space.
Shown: 56,°F
